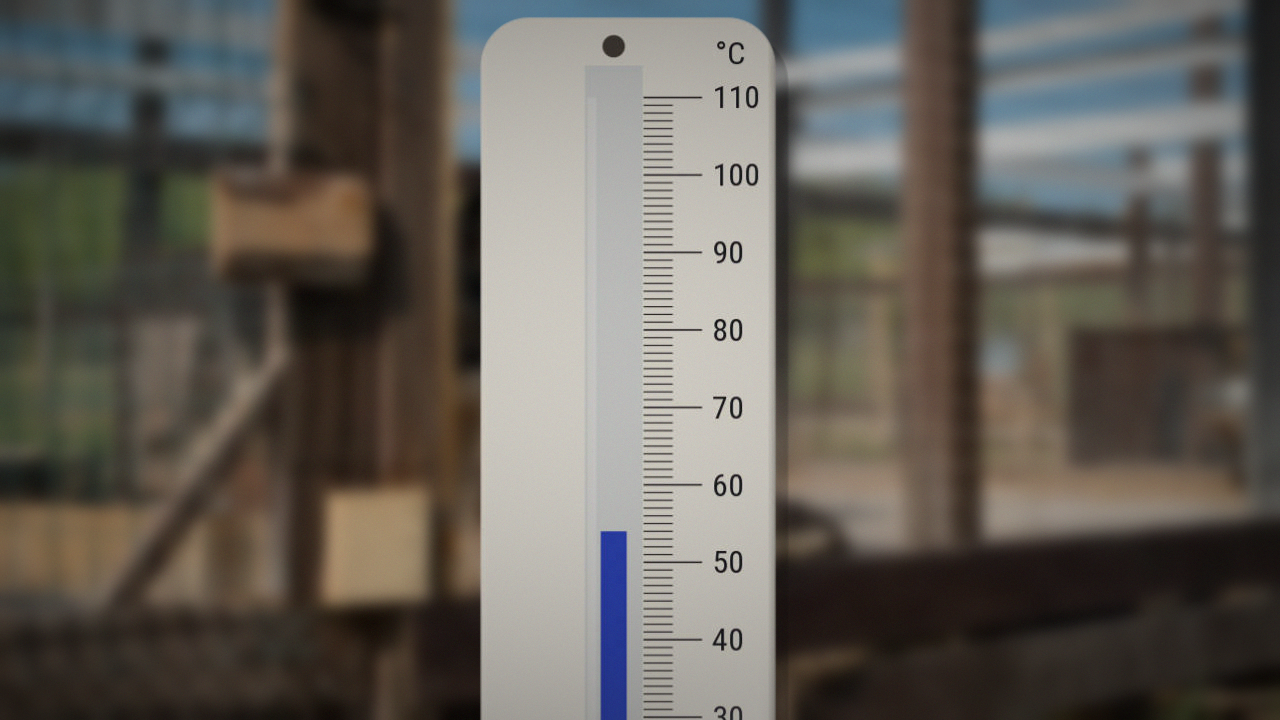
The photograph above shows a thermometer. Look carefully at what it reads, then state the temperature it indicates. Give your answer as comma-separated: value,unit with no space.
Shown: 54,°C
